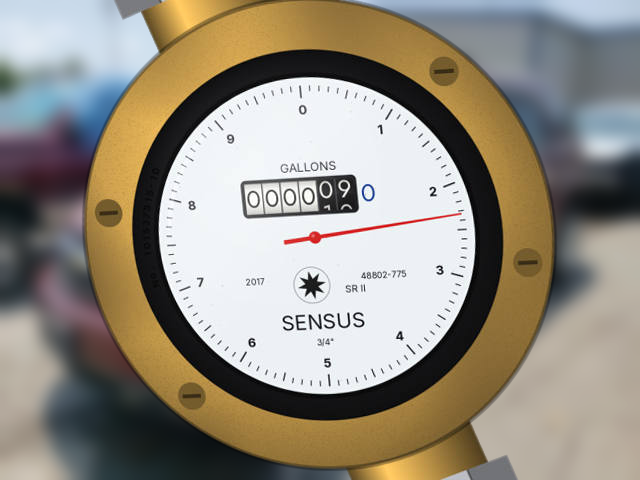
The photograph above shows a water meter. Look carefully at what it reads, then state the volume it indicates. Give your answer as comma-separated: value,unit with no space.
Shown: 92.3,gal
